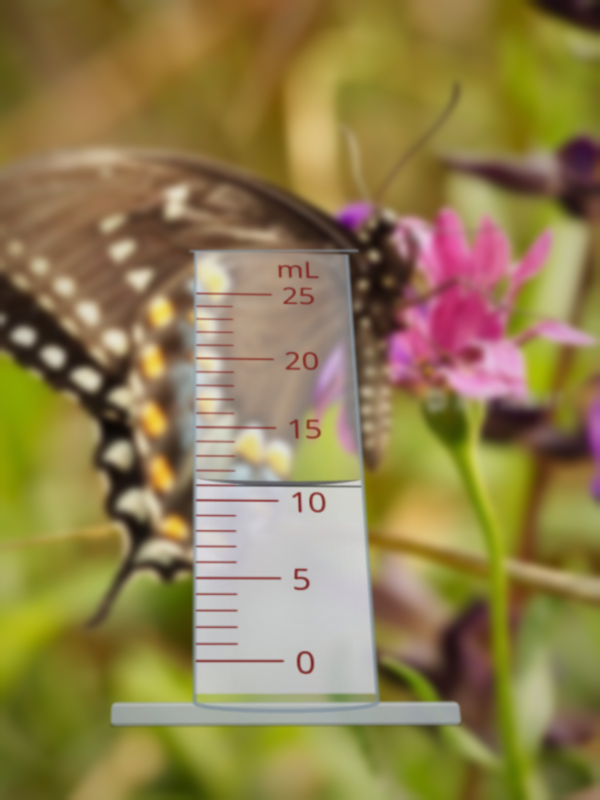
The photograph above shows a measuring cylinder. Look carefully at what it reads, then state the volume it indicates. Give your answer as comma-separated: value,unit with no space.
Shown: 11,mL
